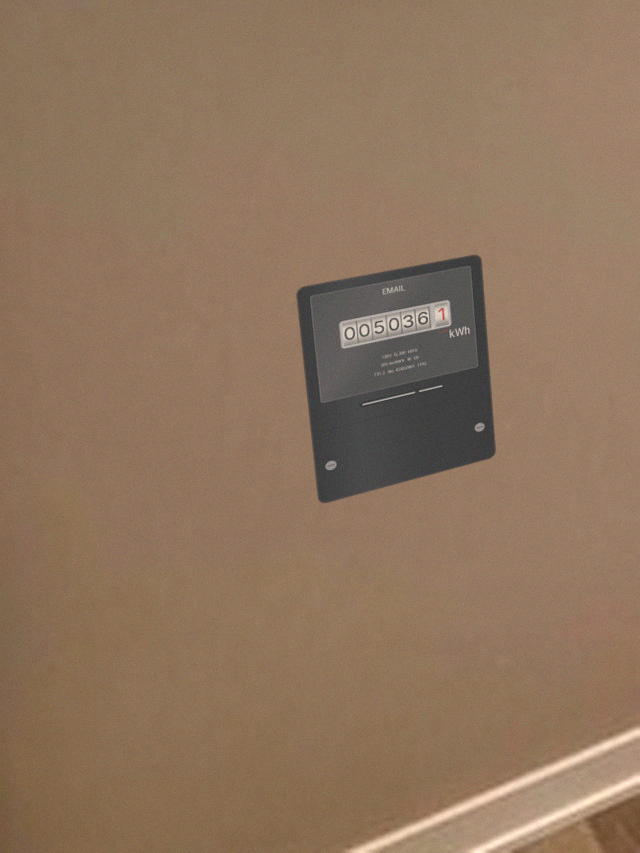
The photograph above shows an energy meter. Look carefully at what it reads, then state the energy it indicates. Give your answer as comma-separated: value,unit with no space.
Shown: 5036.1,kWh
